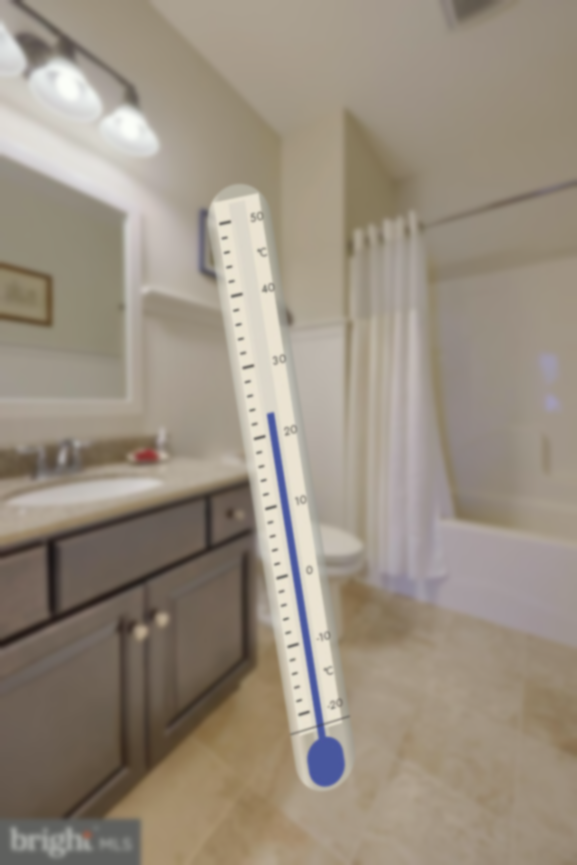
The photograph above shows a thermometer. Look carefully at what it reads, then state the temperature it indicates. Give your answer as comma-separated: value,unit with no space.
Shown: 23,°C
